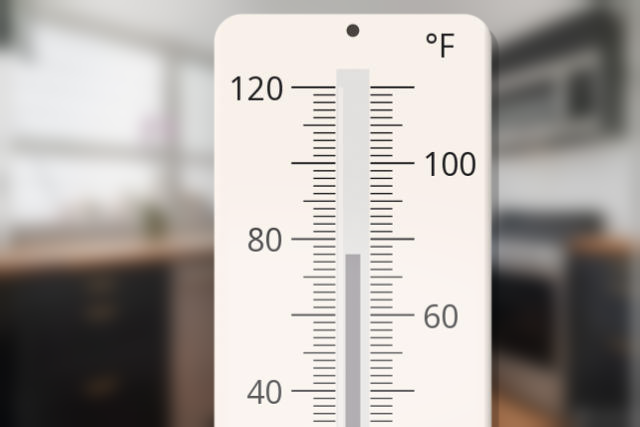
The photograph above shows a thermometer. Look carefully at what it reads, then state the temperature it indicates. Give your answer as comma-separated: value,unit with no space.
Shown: 76,°F
